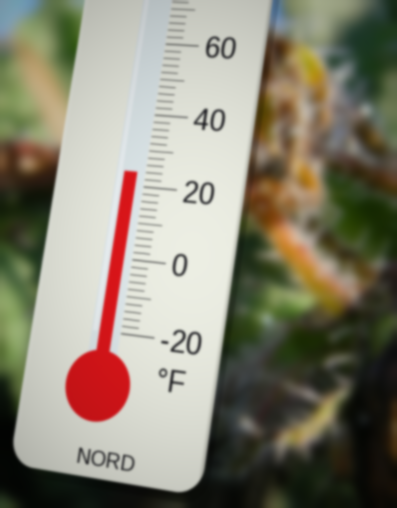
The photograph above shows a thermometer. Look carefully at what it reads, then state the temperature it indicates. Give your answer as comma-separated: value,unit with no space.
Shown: 24,°F
